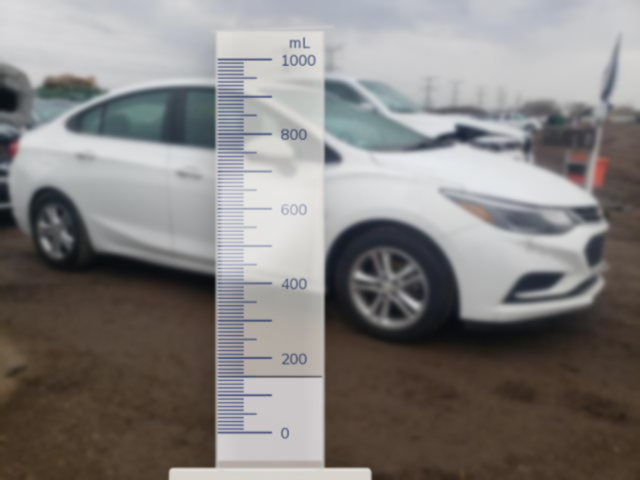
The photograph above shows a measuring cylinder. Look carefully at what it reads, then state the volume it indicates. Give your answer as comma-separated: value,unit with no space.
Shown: 150,mL
